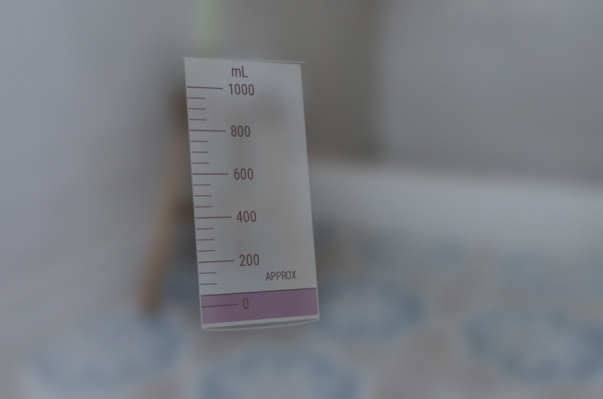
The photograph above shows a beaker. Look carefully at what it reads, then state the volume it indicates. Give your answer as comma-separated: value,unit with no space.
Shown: 50,mL
